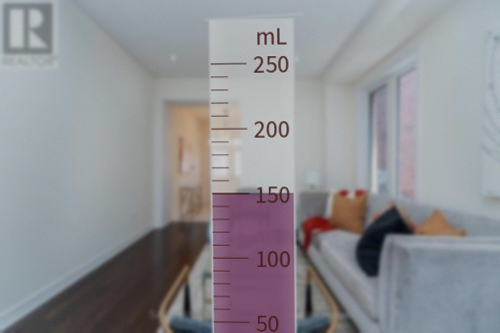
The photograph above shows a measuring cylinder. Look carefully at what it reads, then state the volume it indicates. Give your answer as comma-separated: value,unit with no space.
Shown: 150,mL
